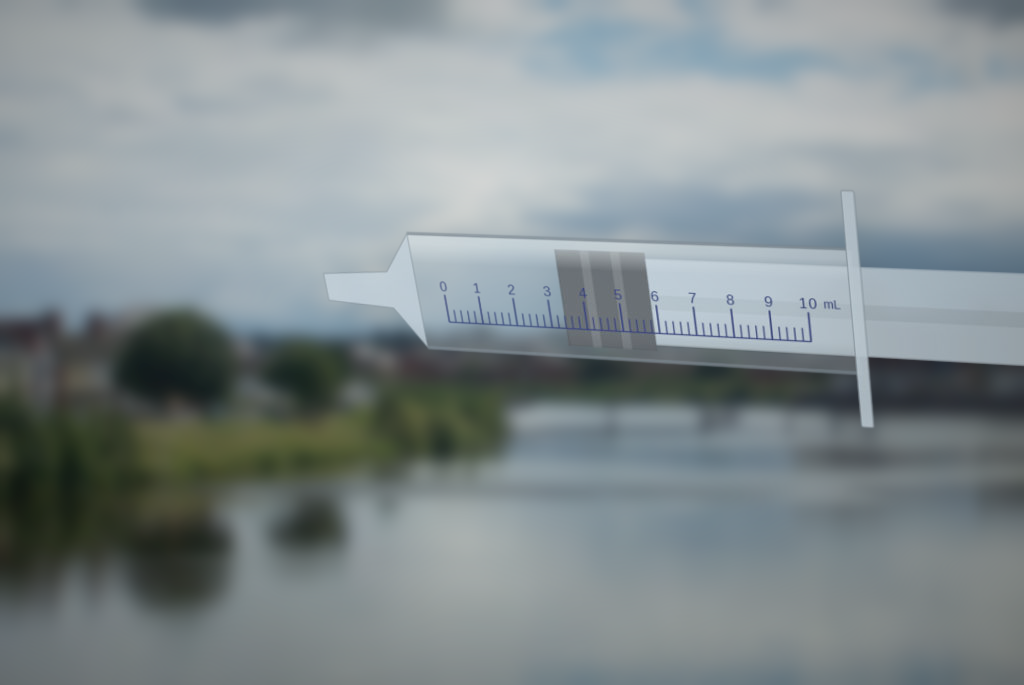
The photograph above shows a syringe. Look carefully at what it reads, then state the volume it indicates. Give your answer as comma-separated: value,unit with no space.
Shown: 3.4,mL
